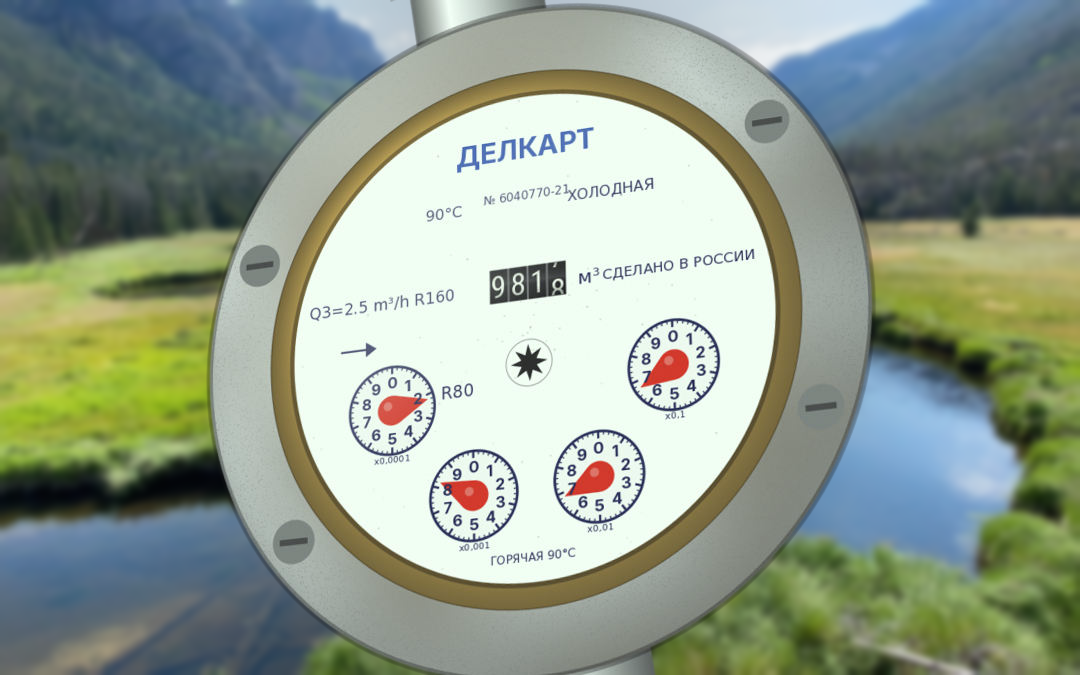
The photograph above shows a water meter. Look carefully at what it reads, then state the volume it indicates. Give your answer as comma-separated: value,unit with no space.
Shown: 9817.6682,m³
